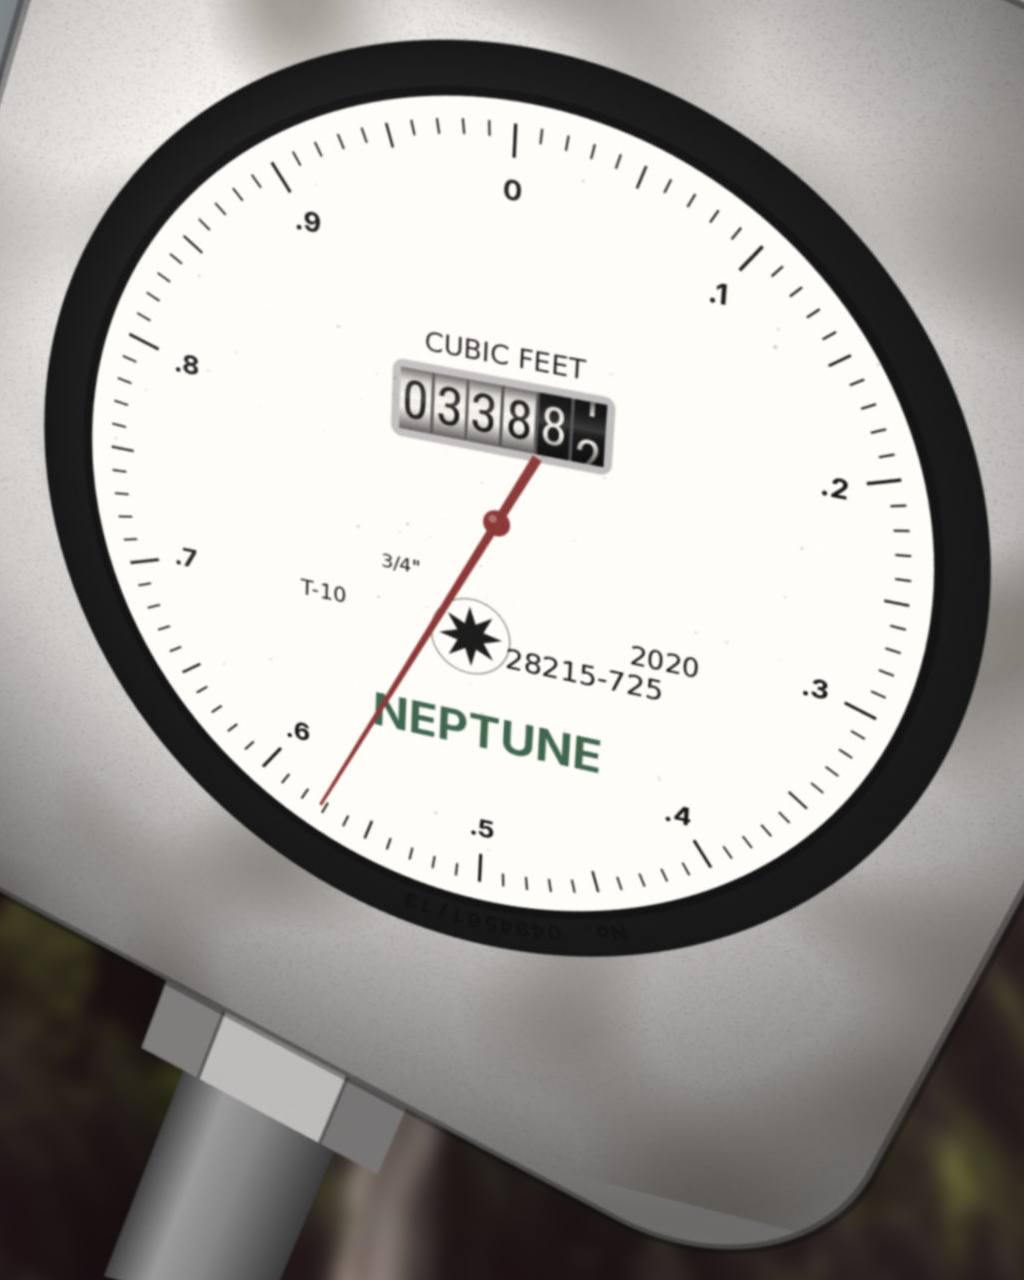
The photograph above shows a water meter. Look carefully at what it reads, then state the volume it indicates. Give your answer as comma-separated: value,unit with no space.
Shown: 33881.57,ft³
